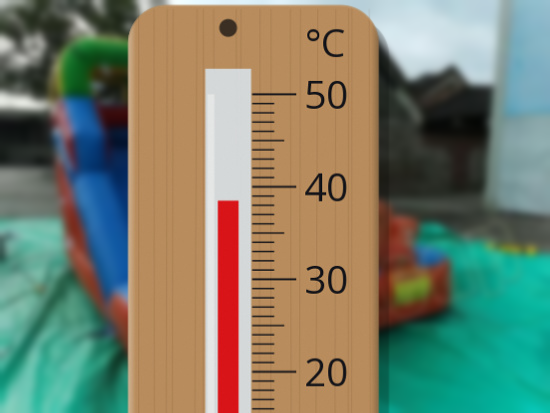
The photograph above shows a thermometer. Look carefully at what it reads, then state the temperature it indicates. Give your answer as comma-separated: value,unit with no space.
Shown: 38.5,°C
